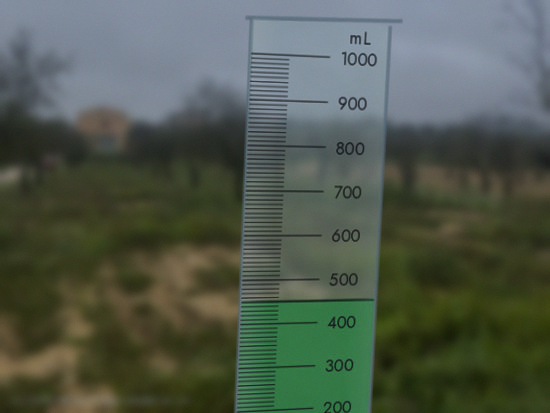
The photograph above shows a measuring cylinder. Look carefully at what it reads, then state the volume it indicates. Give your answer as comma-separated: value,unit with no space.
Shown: 450,mL
